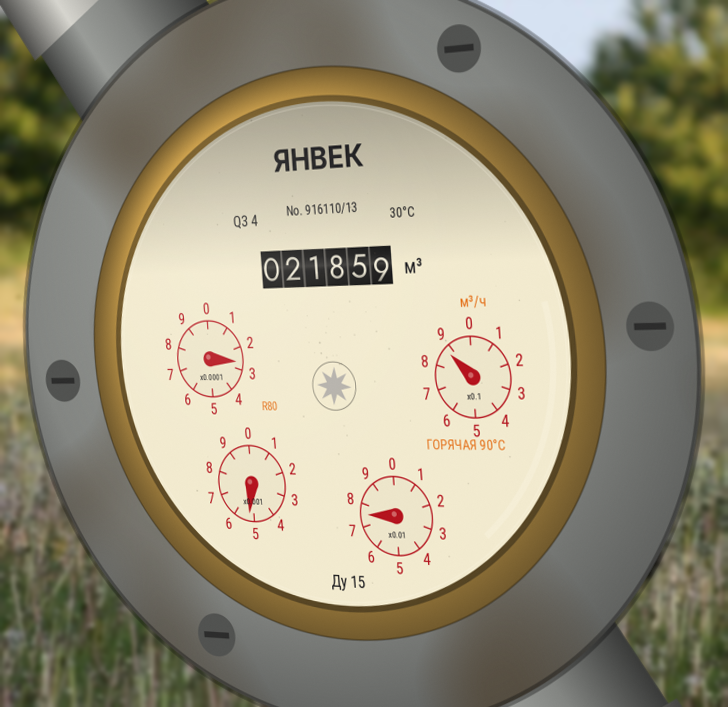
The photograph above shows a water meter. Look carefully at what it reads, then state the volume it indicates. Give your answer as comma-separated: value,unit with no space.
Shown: 21858.8752,m³
